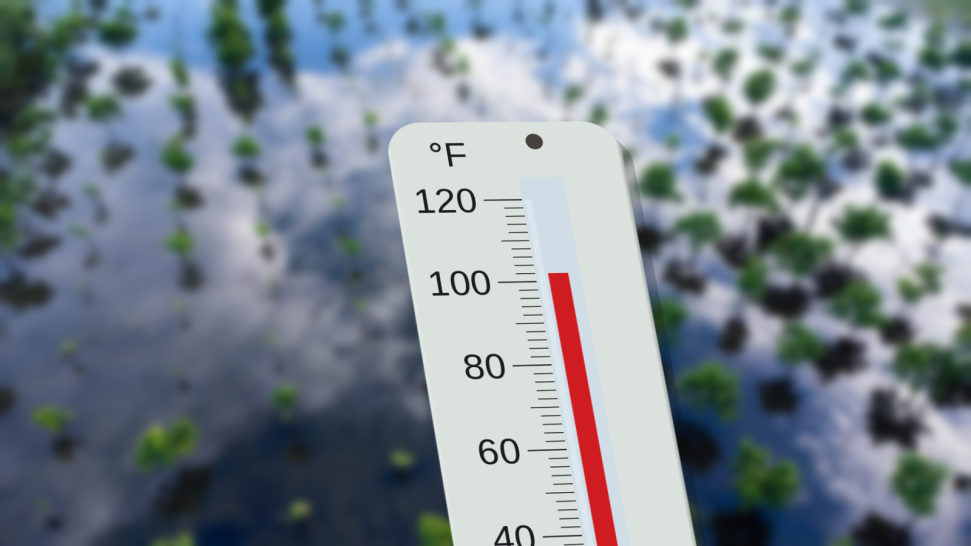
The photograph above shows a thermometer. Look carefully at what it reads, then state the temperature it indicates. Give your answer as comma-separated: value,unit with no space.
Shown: 102,°F
